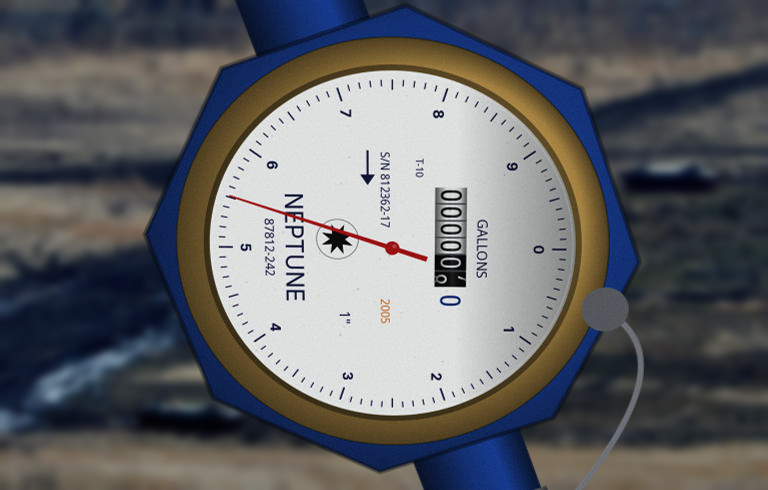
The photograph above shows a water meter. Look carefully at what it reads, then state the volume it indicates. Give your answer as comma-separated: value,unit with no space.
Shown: 75.5,gal
